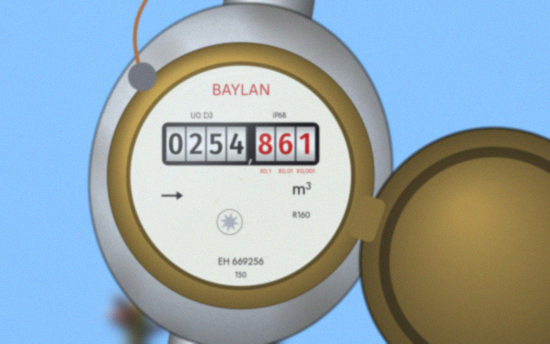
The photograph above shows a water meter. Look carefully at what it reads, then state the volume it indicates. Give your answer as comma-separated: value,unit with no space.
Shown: 254.861,m³
